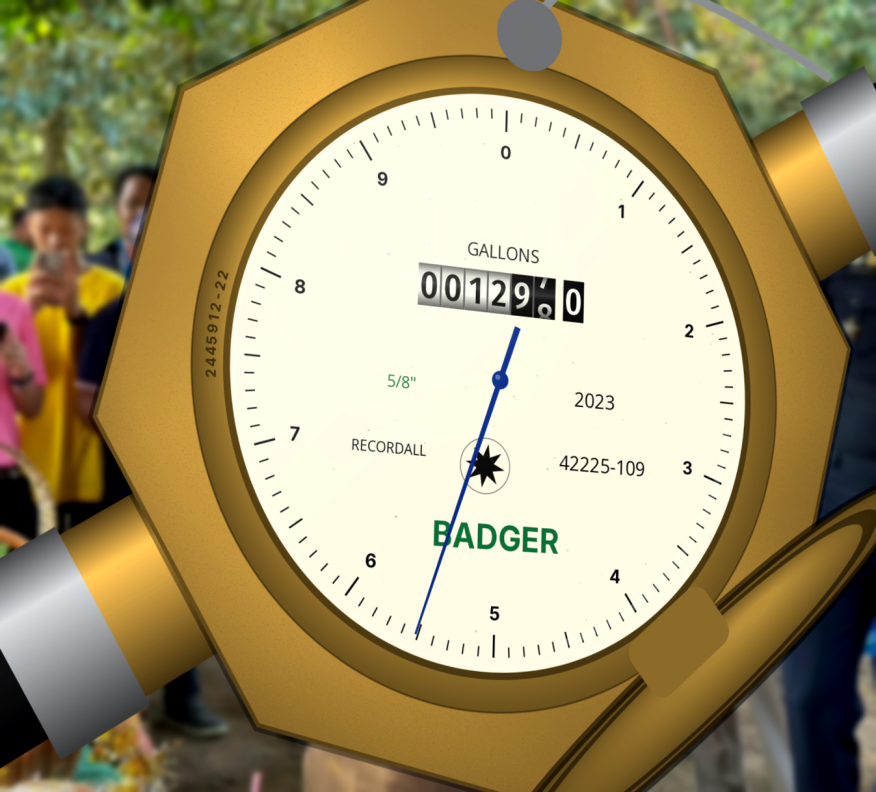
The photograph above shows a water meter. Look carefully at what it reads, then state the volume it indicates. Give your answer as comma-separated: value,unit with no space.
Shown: 12975.5,gal
